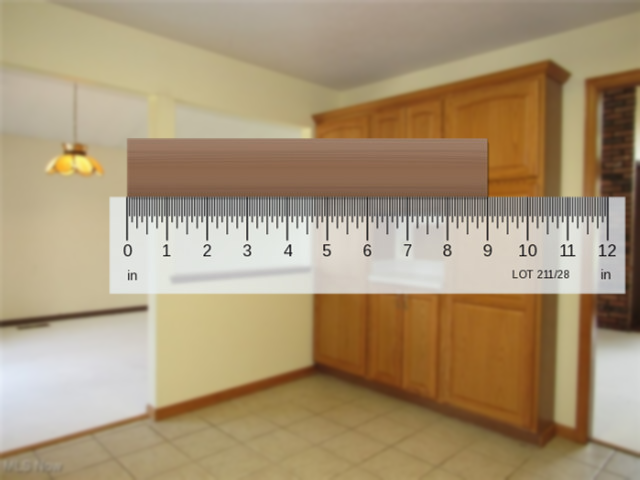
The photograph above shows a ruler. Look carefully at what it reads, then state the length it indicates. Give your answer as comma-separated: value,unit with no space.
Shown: 9,in
